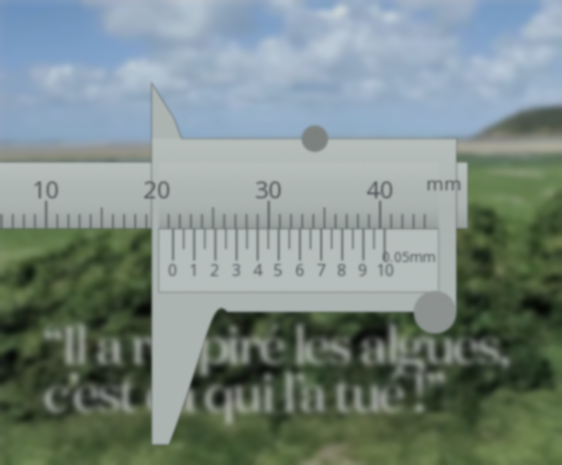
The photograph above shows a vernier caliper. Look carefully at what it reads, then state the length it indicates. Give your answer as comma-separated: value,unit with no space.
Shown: 21.4,mm
